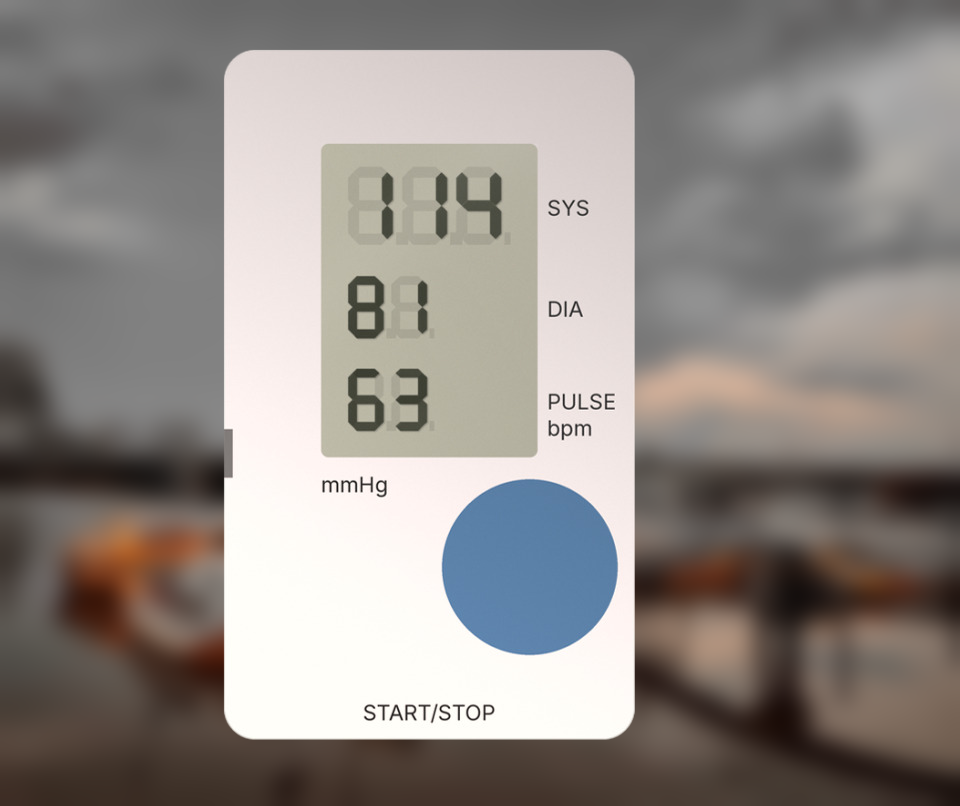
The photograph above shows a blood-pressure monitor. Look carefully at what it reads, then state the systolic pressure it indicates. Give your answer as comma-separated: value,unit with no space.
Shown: 114,mmHg
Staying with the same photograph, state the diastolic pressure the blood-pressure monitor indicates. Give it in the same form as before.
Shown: 81,mmHg
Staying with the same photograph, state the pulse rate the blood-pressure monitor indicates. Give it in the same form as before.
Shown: 63,bpm
